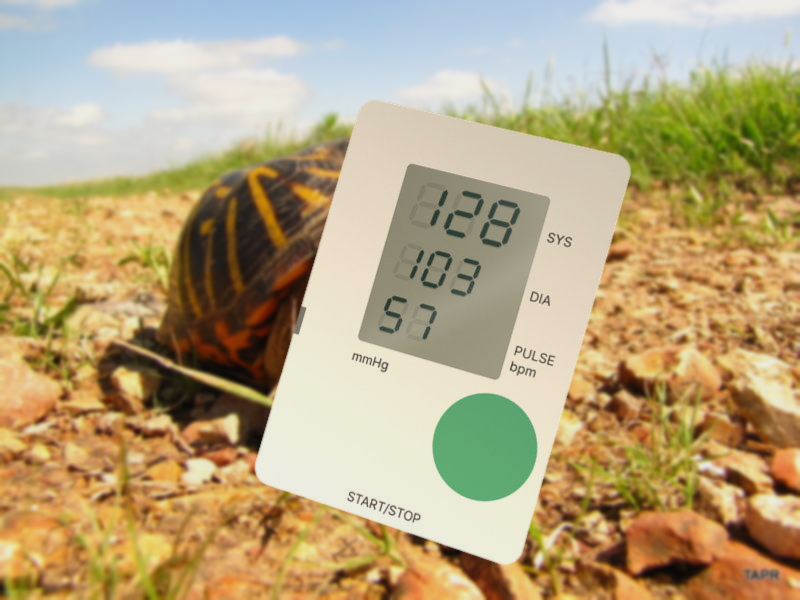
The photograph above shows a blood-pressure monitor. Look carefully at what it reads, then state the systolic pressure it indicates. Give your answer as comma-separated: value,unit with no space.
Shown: 128,mmHg
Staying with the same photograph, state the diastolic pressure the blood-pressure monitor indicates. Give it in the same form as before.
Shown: 103,mmHg
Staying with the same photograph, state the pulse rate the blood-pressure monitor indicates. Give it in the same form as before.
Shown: 57,bpm
